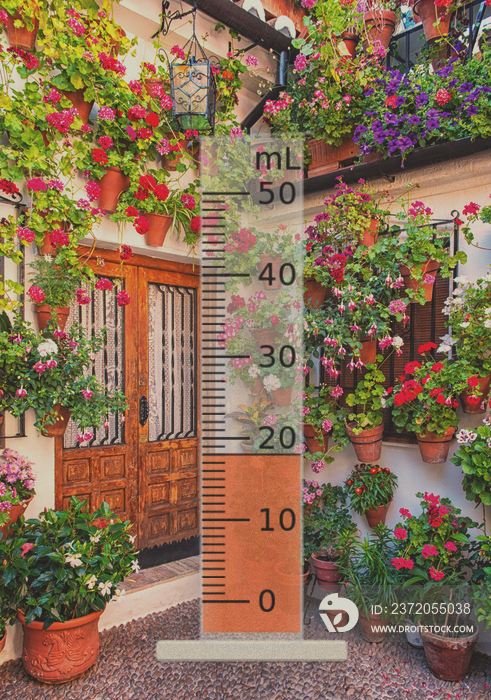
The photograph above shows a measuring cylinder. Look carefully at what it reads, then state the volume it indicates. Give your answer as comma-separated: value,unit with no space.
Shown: 18,mL
